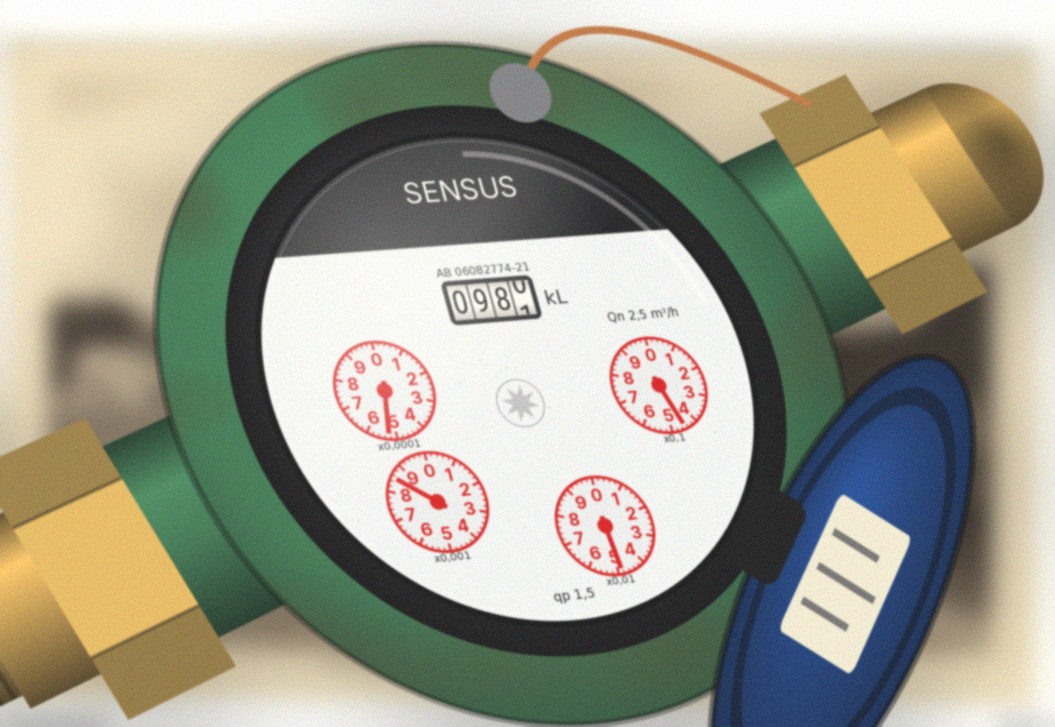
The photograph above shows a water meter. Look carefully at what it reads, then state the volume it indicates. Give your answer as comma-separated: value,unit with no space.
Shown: 980.4485,kL
